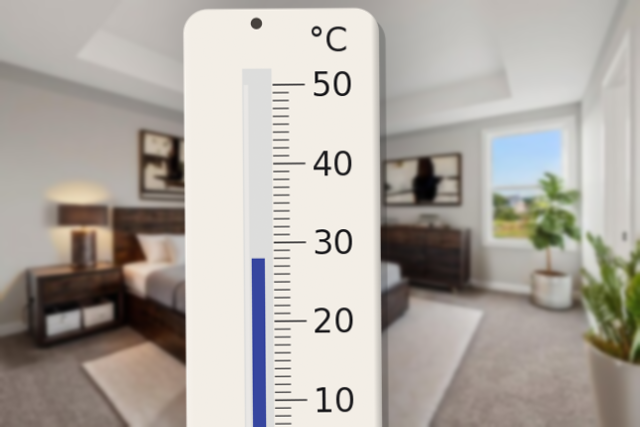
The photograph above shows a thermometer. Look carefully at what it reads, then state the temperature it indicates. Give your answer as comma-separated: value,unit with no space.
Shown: 28,°C
